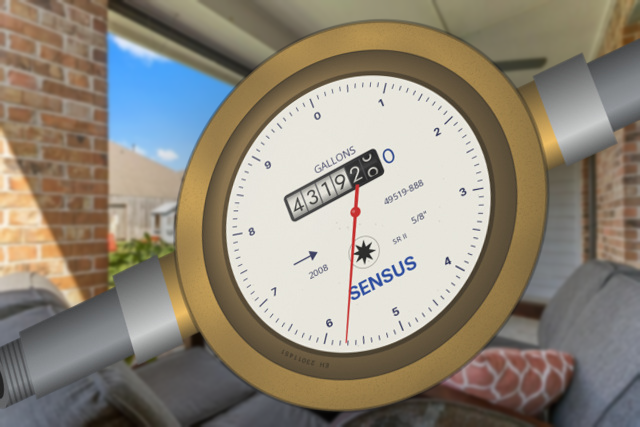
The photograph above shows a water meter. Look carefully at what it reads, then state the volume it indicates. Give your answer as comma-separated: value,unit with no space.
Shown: 4319285.7,gal
